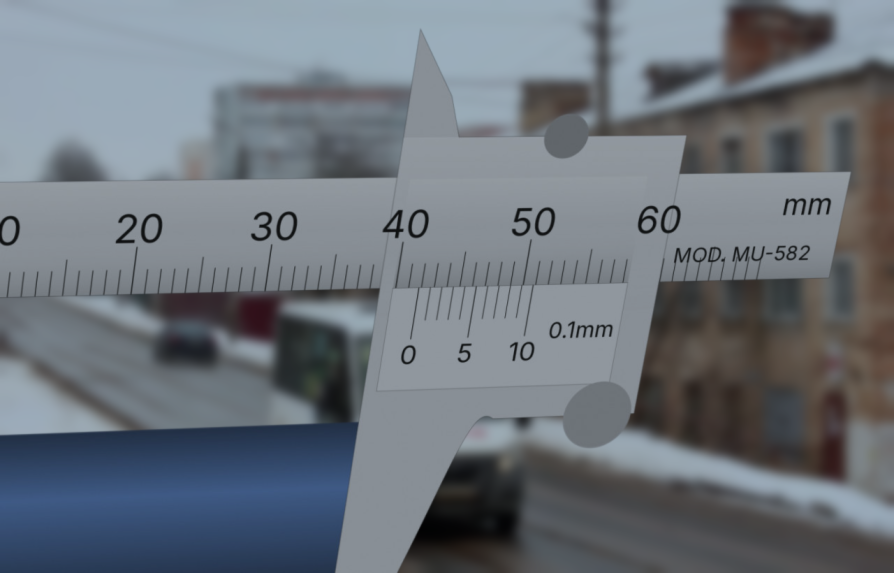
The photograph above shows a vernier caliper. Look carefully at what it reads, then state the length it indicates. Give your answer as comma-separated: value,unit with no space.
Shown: 41.8,mm
